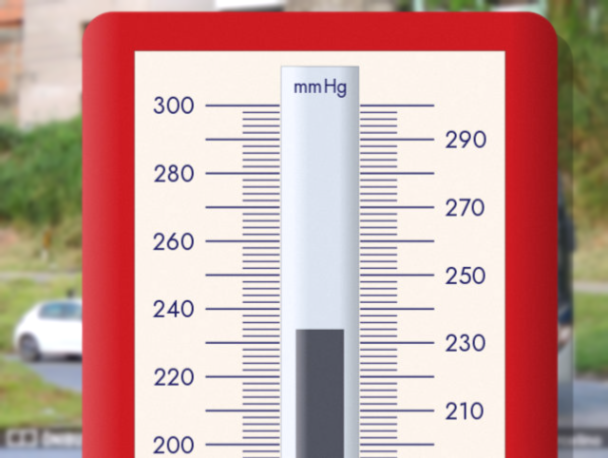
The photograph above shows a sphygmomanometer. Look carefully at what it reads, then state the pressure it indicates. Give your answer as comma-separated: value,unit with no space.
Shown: 234,mmHg
